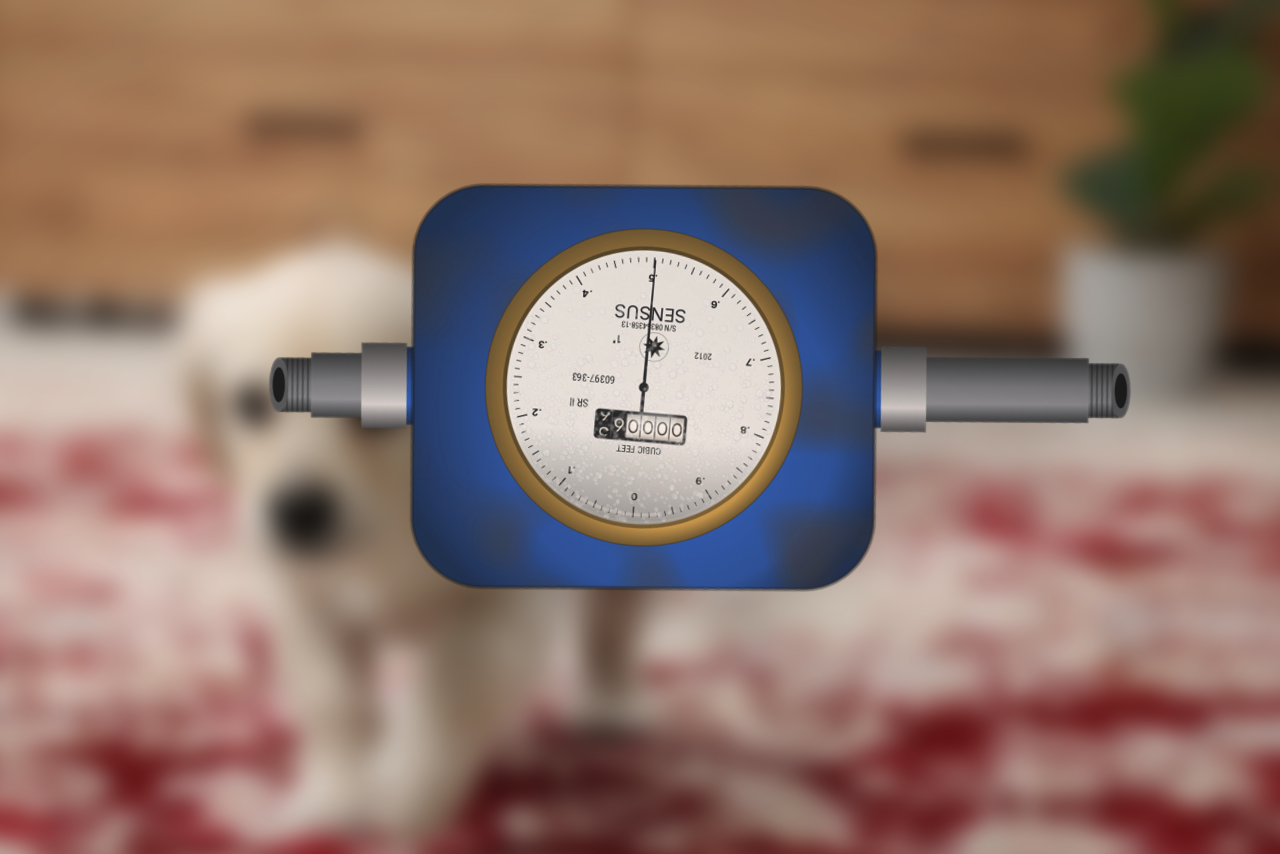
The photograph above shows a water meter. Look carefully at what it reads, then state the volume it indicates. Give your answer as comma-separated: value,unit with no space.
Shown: 65.50,ft³
